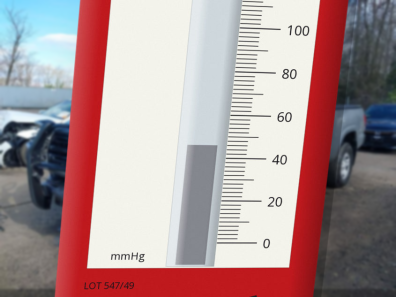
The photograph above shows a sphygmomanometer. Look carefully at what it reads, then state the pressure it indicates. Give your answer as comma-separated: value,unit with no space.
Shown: 46,mmHg
